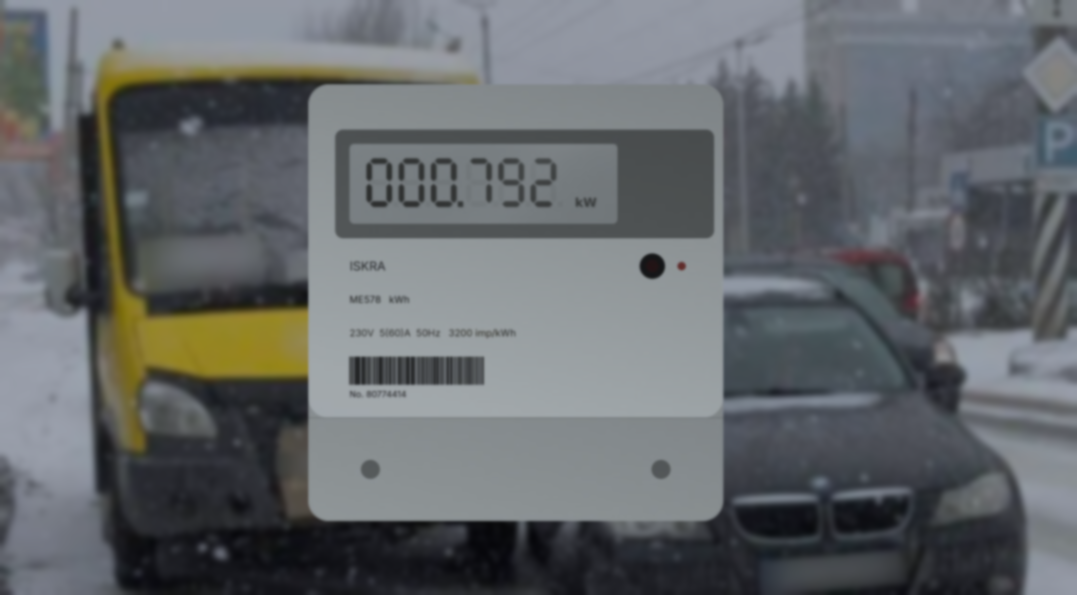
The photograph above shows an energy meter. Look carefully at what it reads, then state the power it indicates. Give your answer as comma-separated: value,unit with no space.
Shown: 0.792,kW
